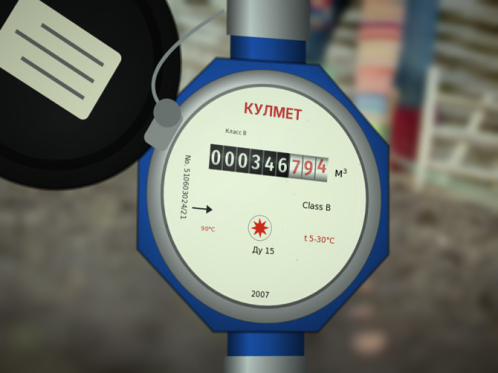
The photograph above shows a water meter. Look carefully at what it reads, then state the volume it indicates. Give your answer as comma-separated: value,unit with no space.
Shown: 346.794,m³
